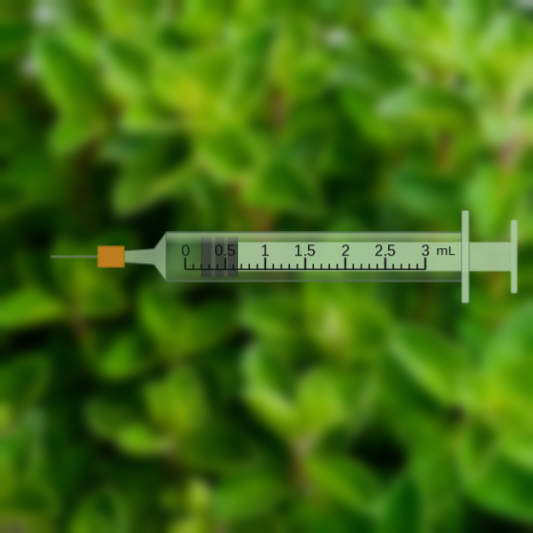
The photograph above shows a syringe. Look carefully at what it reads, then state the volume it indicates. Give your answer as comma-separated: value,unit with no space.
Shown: 0.2,mL
